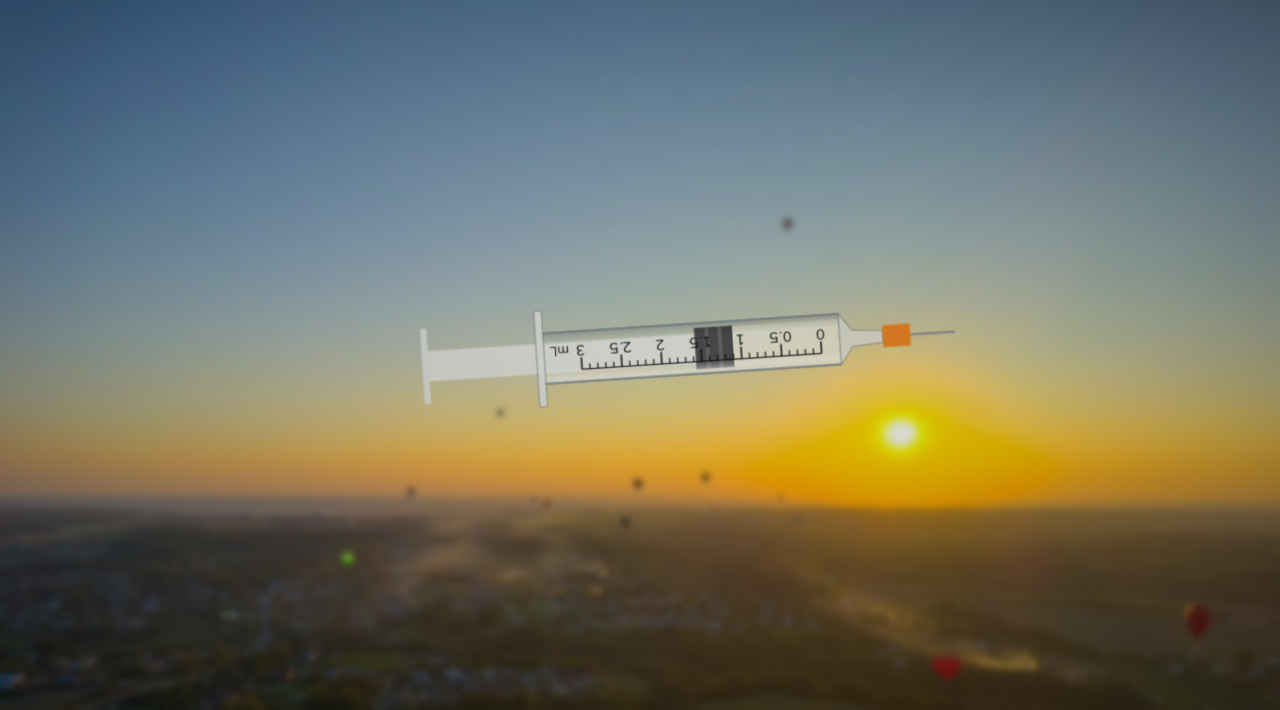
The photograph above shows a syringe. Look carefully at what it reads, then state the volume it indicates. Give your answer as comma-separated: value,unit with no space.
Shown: 1.1,mL
